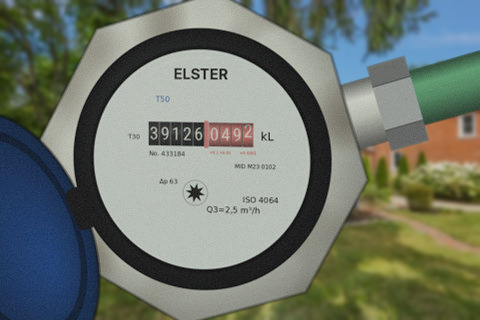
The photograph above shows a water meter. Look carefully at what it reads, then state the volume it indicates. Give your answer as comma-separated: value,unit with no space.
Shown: 39126.0492,kL
